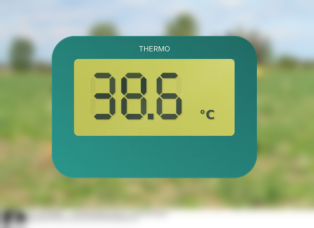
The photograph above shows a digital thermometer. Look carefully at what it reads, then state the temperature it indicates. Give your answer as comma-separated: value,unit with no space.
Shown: 38.6,°C
